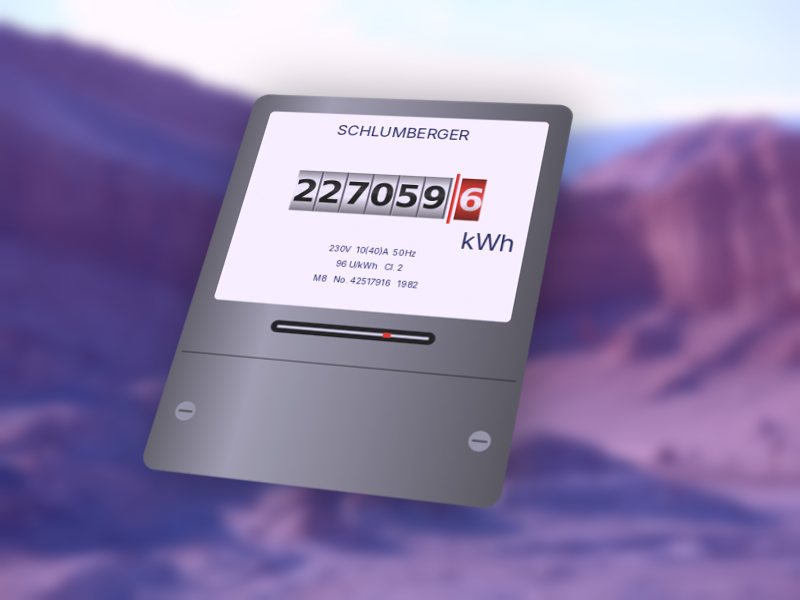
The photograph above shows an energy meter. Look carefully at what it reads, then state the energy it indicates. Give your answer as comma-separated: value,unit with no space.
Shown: 227059.6,kWh
